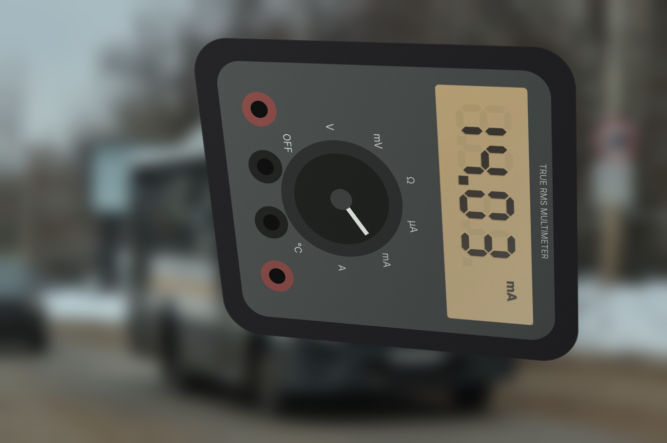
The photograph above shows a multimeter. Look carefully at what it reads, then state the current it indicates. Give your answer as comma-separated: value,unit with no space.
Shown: 14.03,mA
